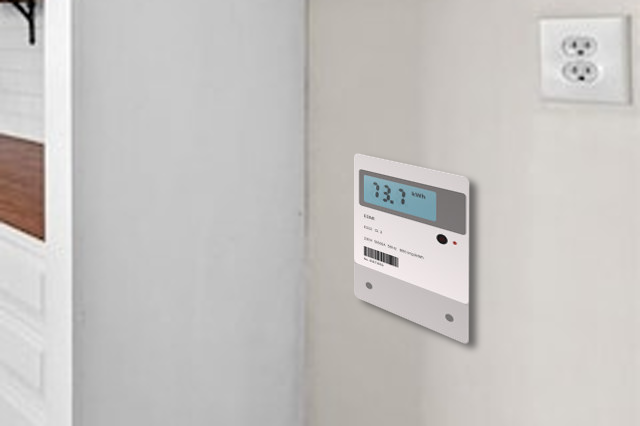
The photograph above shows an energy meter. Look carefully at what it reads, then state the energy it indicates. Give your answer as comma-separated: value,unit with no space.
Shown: 73.7,kWh
